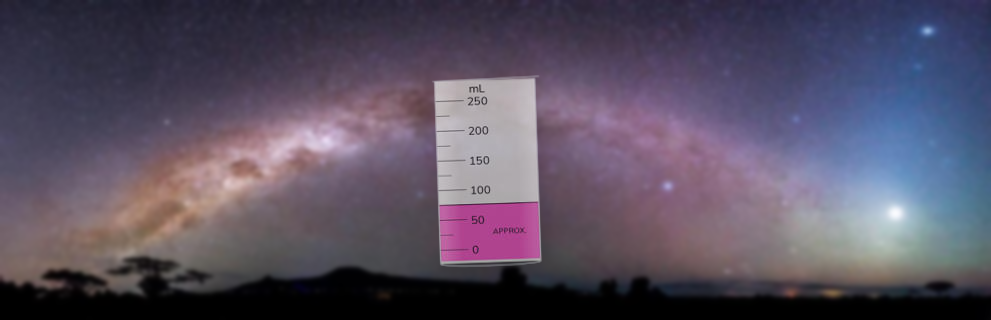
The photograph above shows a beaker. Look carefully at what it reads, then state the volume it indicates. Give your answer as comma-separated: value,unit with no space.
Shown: 75,mL
